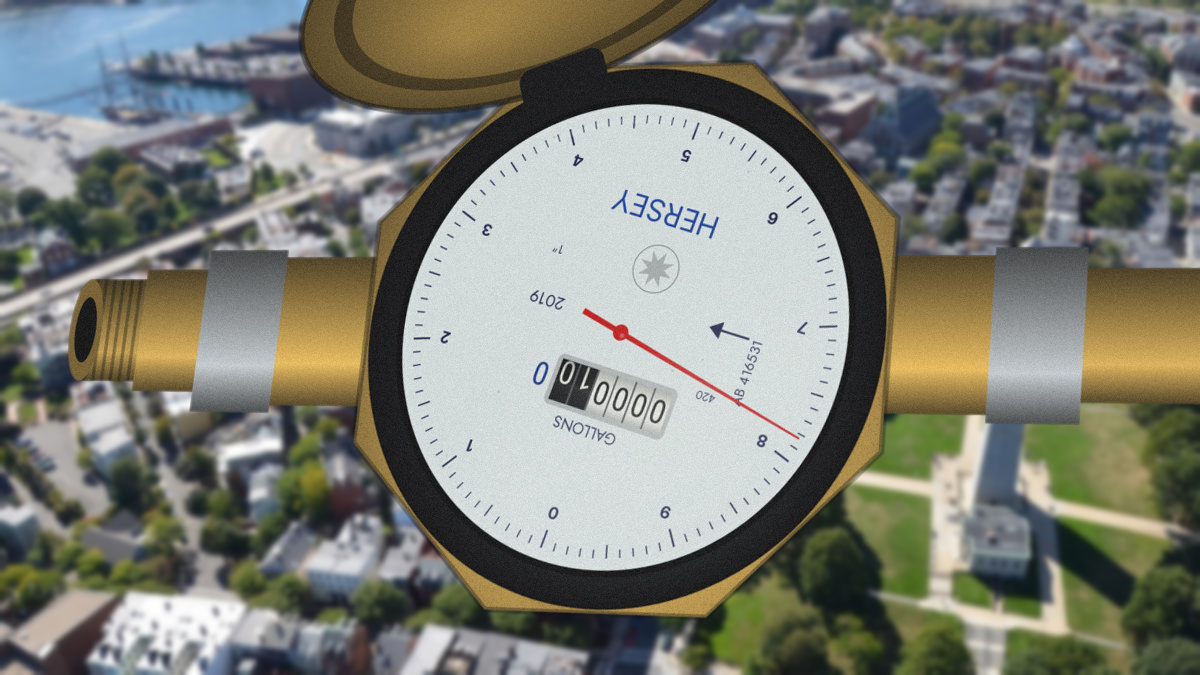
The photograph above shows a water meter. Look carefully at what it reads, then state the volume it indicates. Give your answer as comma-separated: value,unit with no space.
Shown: 97.8,gal
